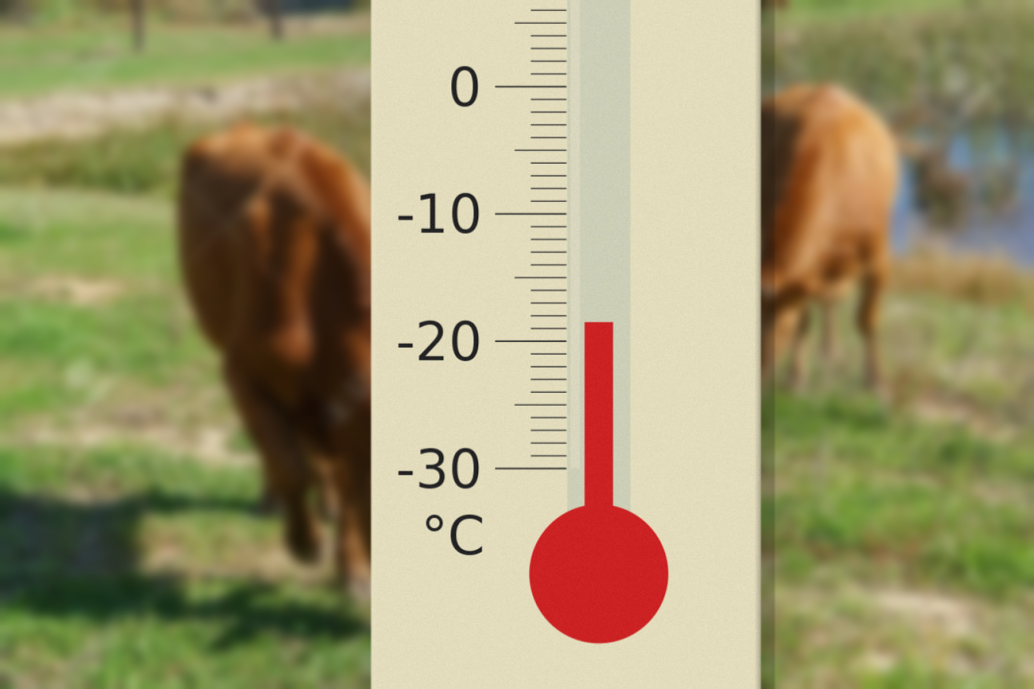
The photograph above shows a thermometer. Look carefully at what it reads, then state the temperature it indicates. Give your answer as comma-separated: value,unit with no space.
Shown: -18.5,°C
